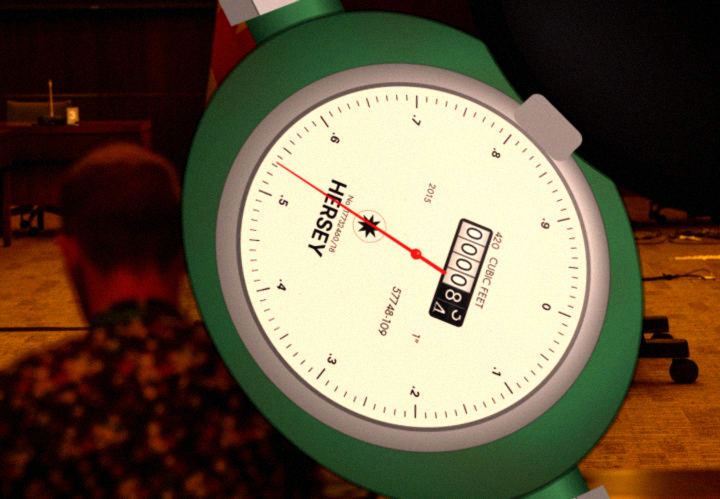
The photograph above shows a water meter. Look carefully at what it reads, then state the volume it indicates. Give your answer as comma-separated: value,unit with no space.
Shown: 83.53,ft³
